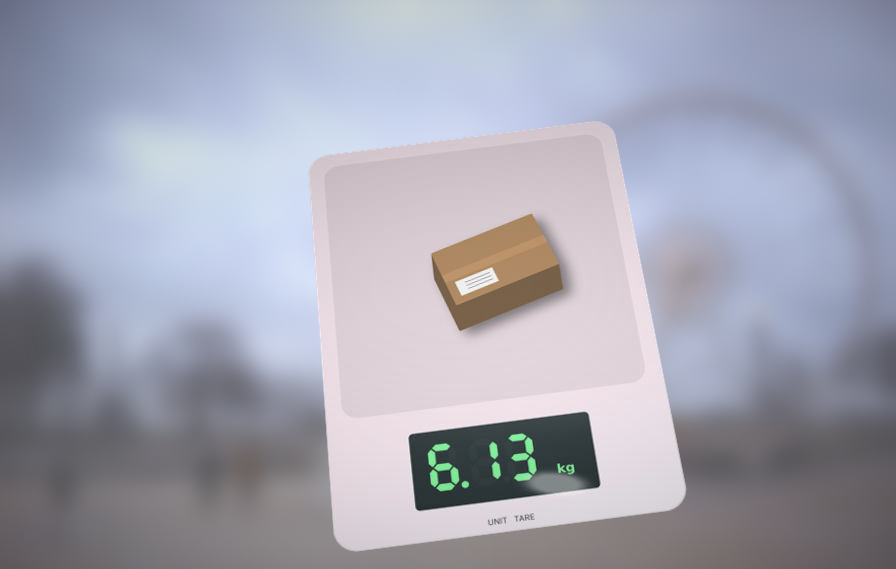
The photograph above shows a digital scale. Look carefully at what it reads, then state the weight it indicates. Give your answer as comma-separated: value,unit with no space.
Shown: 6.13,kg
